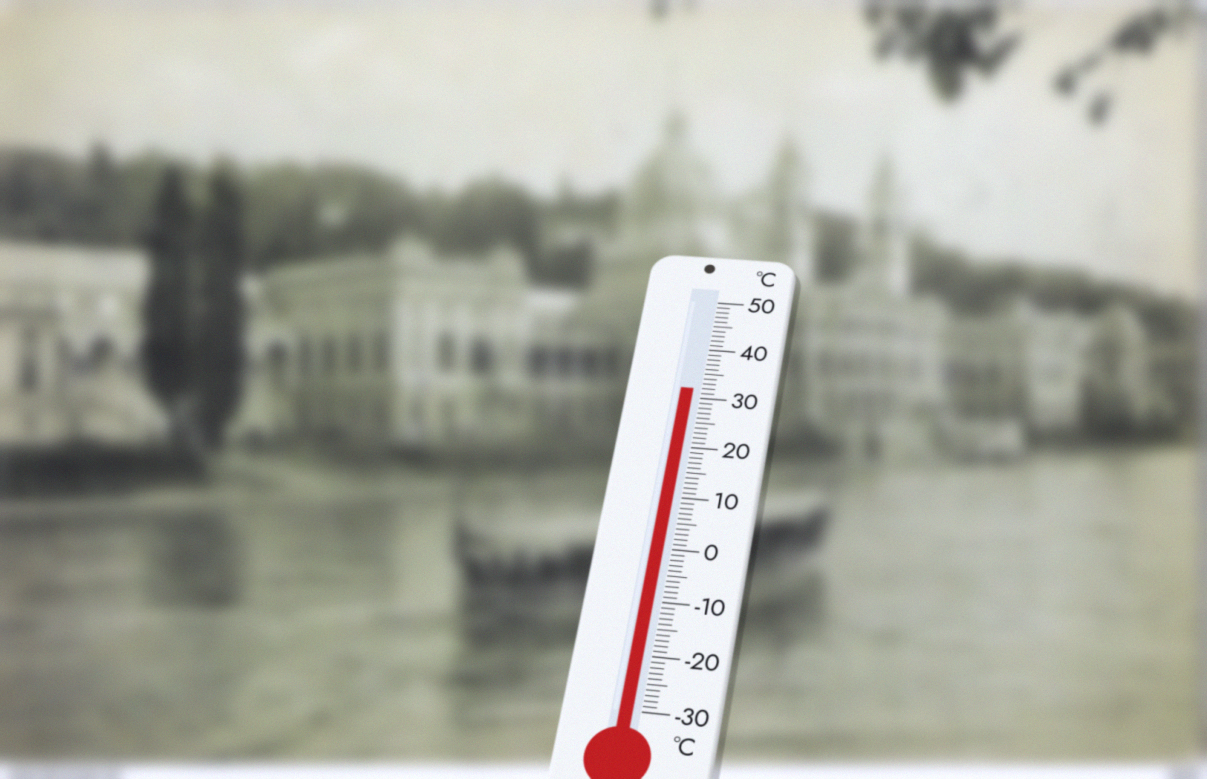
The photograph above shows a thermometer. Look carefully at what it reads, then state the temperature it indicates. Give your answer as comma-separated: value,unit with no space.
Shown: 32,°C
